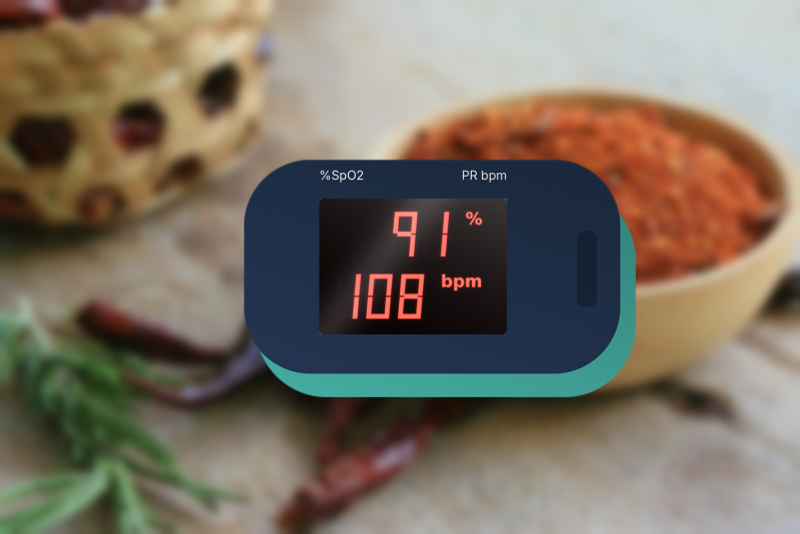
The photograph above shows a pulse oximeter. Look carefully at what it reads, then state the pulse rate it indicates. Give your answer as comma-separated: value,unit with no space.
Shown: 108,bpm
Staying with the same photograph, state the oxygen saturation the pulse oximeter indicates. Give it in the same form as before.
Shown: 91,%
